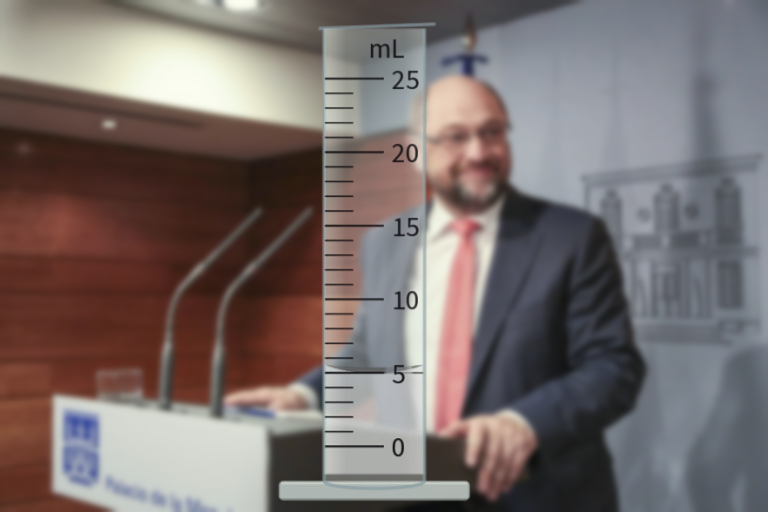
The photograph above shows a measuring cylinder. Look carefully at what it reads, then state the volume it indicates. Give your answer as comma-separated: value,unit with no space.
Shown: 5,mL
